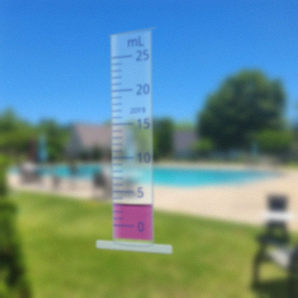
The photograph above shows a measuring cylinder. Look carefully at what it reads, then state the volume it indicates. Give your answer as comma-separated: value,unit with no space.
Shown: 3,mL
